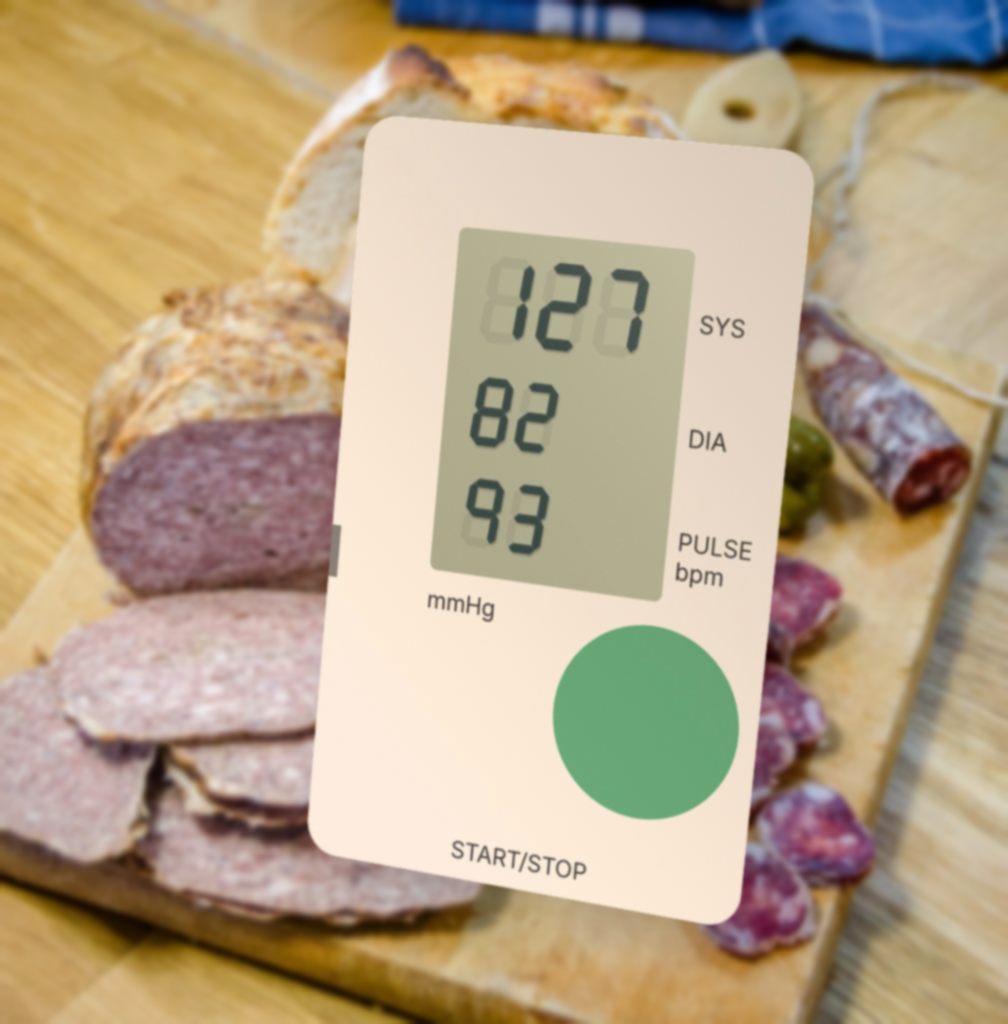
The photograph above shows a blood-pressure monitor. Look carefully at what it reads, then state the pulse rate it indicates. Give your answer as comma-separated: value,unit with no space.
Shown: 93,bpm
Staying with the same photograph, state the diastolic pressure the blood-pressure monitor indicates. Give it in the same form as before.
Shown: 82,mmHg
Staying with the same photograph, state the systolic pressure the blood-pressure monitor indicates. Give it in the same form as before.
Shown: 127,mmHg
